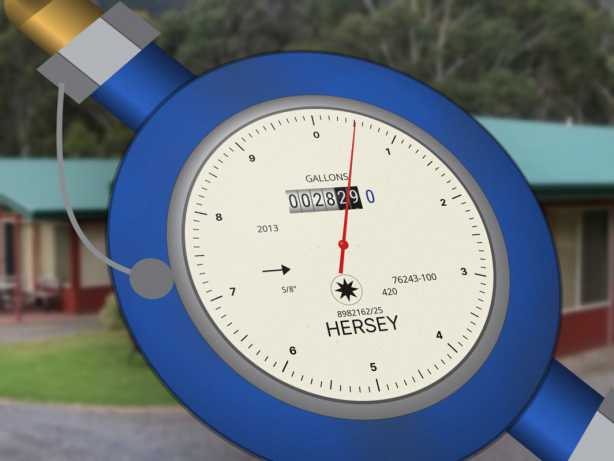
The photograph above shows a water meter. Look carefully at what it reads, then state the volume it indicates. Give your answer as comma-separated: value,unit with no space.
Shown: 28290.5,gal
